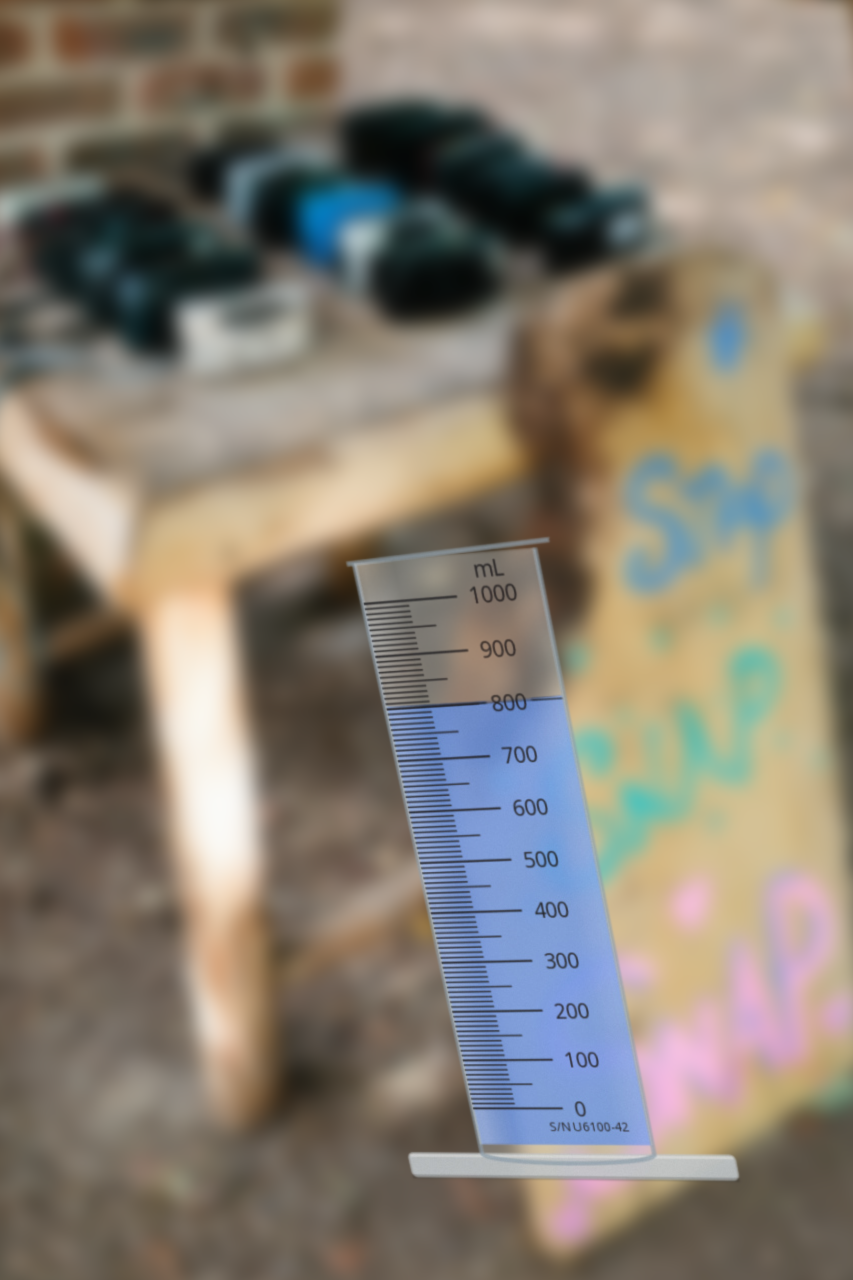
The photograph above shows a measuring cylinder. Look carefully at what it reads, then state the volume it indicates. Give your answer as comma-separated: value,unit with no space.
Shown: 800,mL
